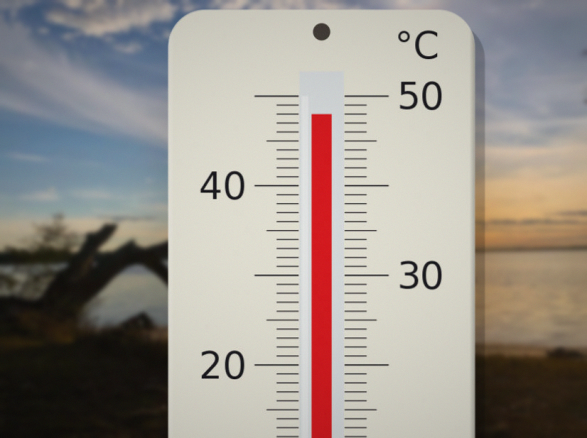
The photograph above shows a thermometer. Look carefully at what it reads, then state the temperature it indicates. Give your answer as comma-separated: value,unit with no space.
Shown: 48,°C
